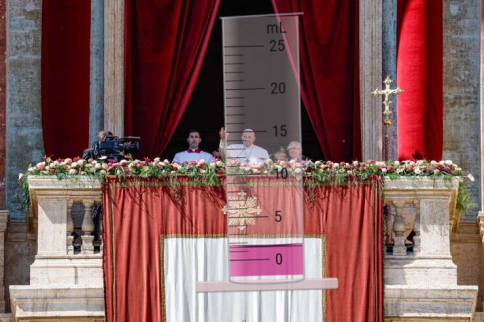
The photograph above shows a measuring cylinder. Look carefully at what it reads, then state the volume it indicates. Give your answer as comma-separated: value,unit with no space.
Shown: 1.5,mL
